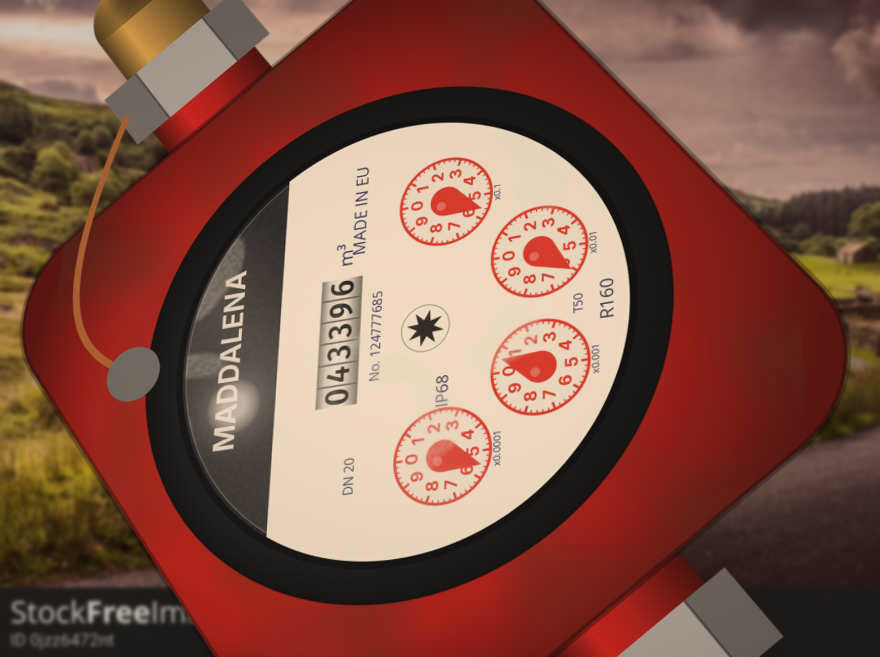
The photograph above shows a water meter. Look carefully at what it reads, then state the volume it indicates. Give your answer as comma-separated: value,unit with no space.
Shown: 43396.5605,m³
